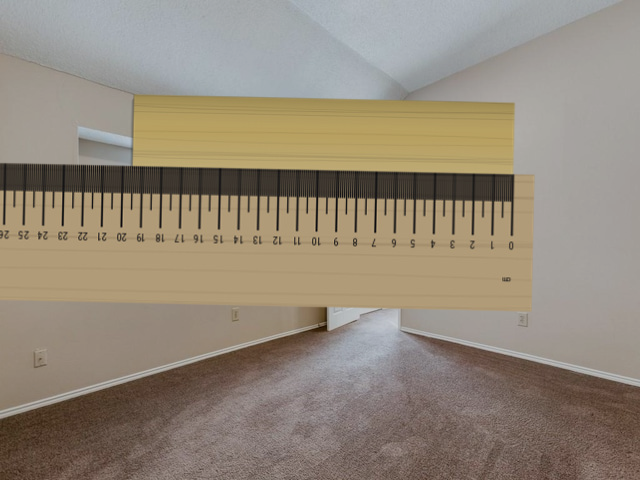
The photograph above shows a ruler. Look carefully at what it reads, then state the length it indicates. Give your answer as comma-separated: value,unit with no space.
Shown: 19.5,cm
